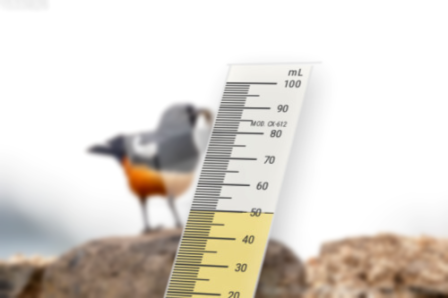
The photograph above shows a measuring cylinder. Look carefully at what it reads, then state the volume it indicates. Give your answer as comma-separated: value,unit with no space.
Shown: 50,mL
